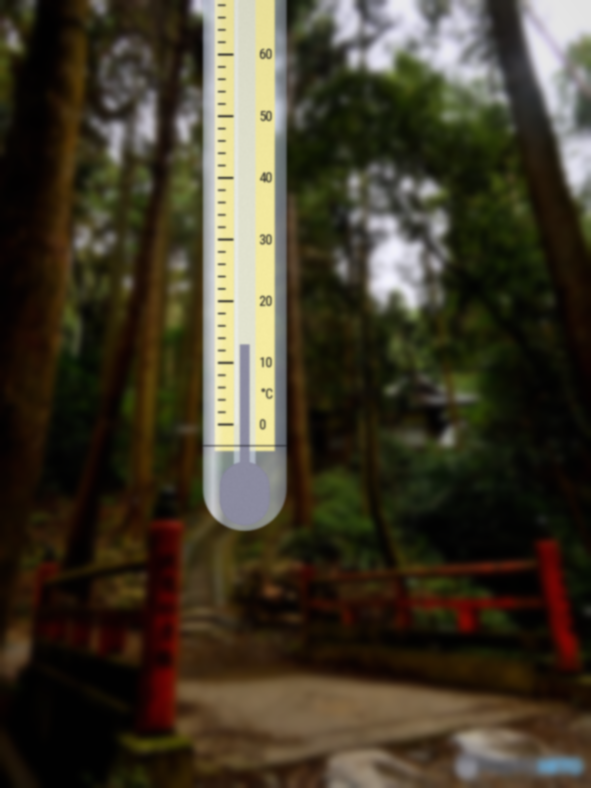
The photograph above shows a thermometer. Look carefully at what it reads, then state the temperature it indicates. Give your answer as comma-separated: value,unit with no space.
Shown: 13,°C
